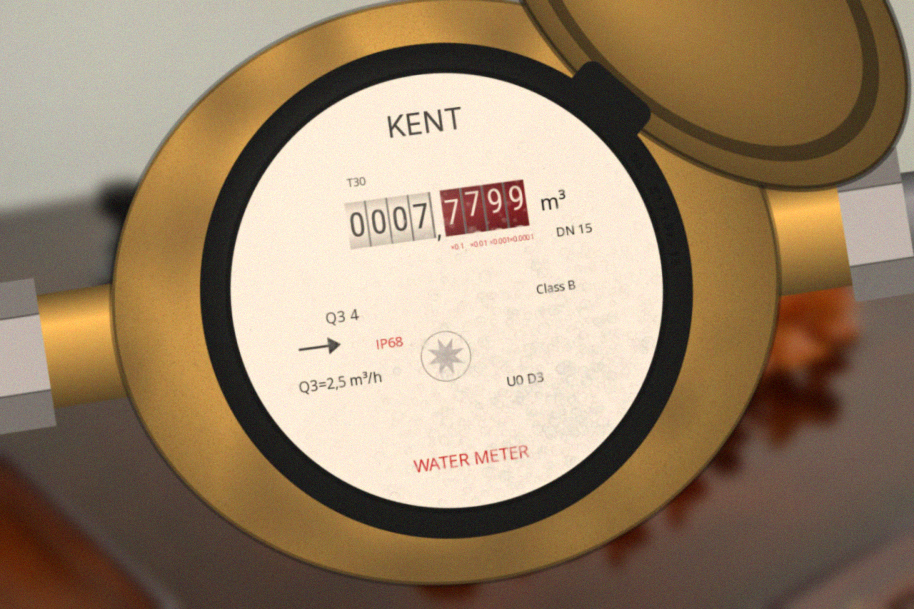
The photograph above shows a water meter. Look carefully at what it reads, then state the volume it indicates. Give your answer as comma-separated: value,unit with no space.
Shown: 7.7799,m³
